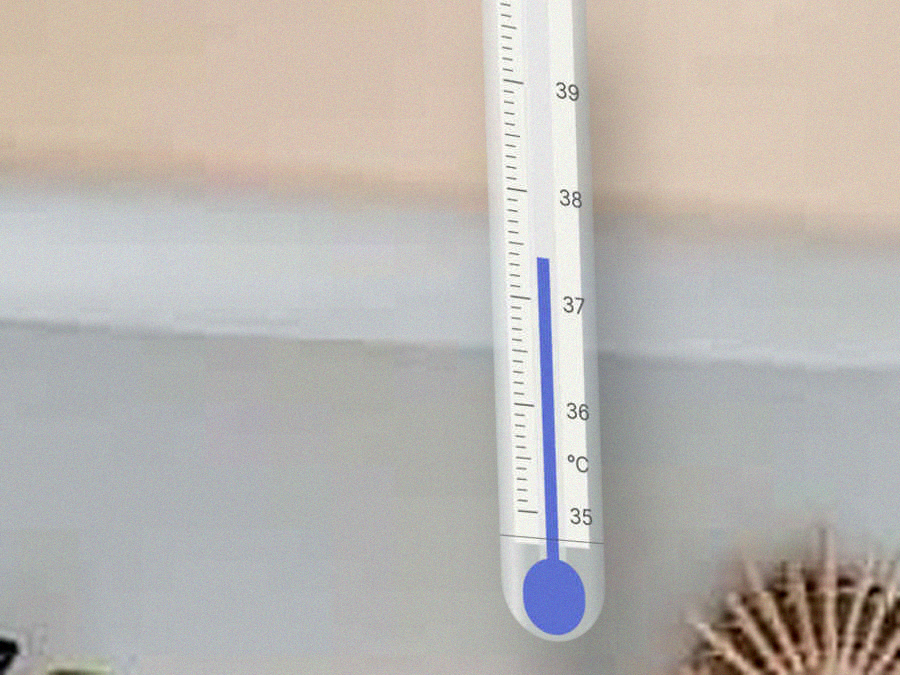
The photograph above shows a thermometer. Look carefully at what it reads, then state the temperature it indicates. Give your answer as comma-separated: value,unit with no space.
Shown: 37.4,°C
